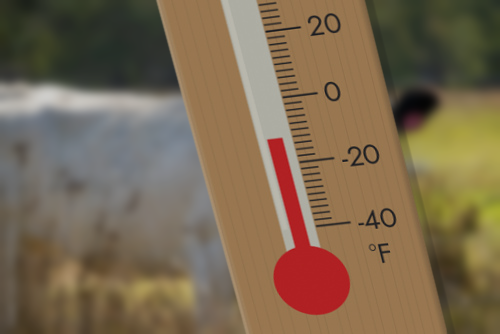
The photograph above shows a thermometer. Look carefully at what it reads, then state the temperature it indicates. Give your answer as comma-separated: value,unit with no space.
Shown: -12,°F
